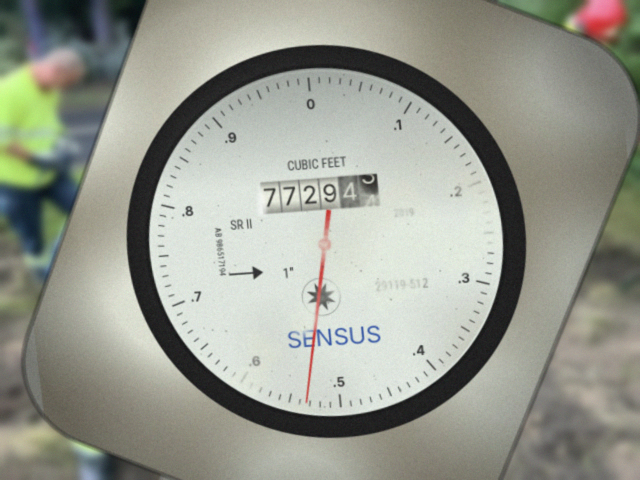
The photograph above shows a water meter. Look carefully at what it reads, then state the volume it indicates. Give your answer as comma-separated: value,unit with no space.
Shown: 772943.53,ft³
